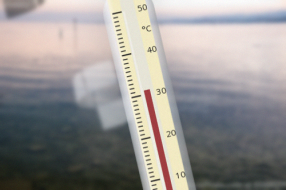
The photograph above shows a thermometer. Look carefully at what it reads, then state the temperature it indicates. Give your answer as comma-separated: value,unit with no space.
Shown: 31,°C
